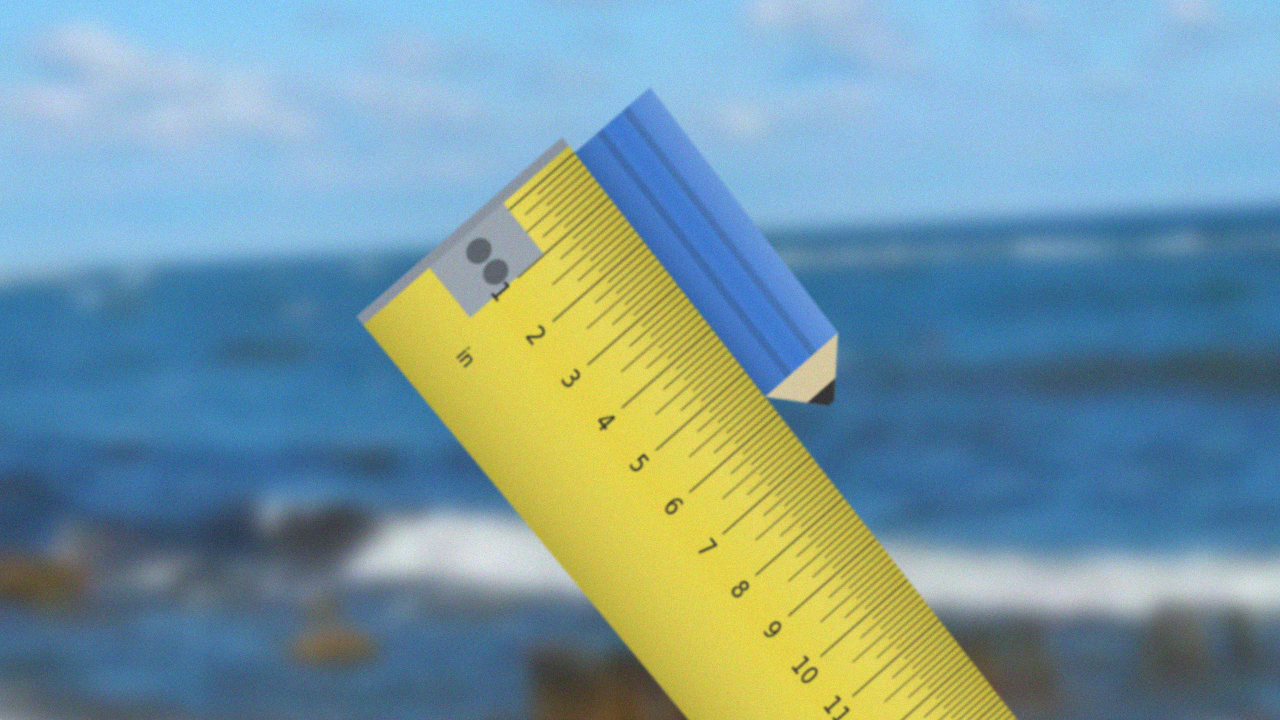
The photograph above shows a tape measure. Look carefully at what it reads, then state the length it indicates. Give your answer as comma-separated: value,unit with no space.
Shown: 6.5,in
